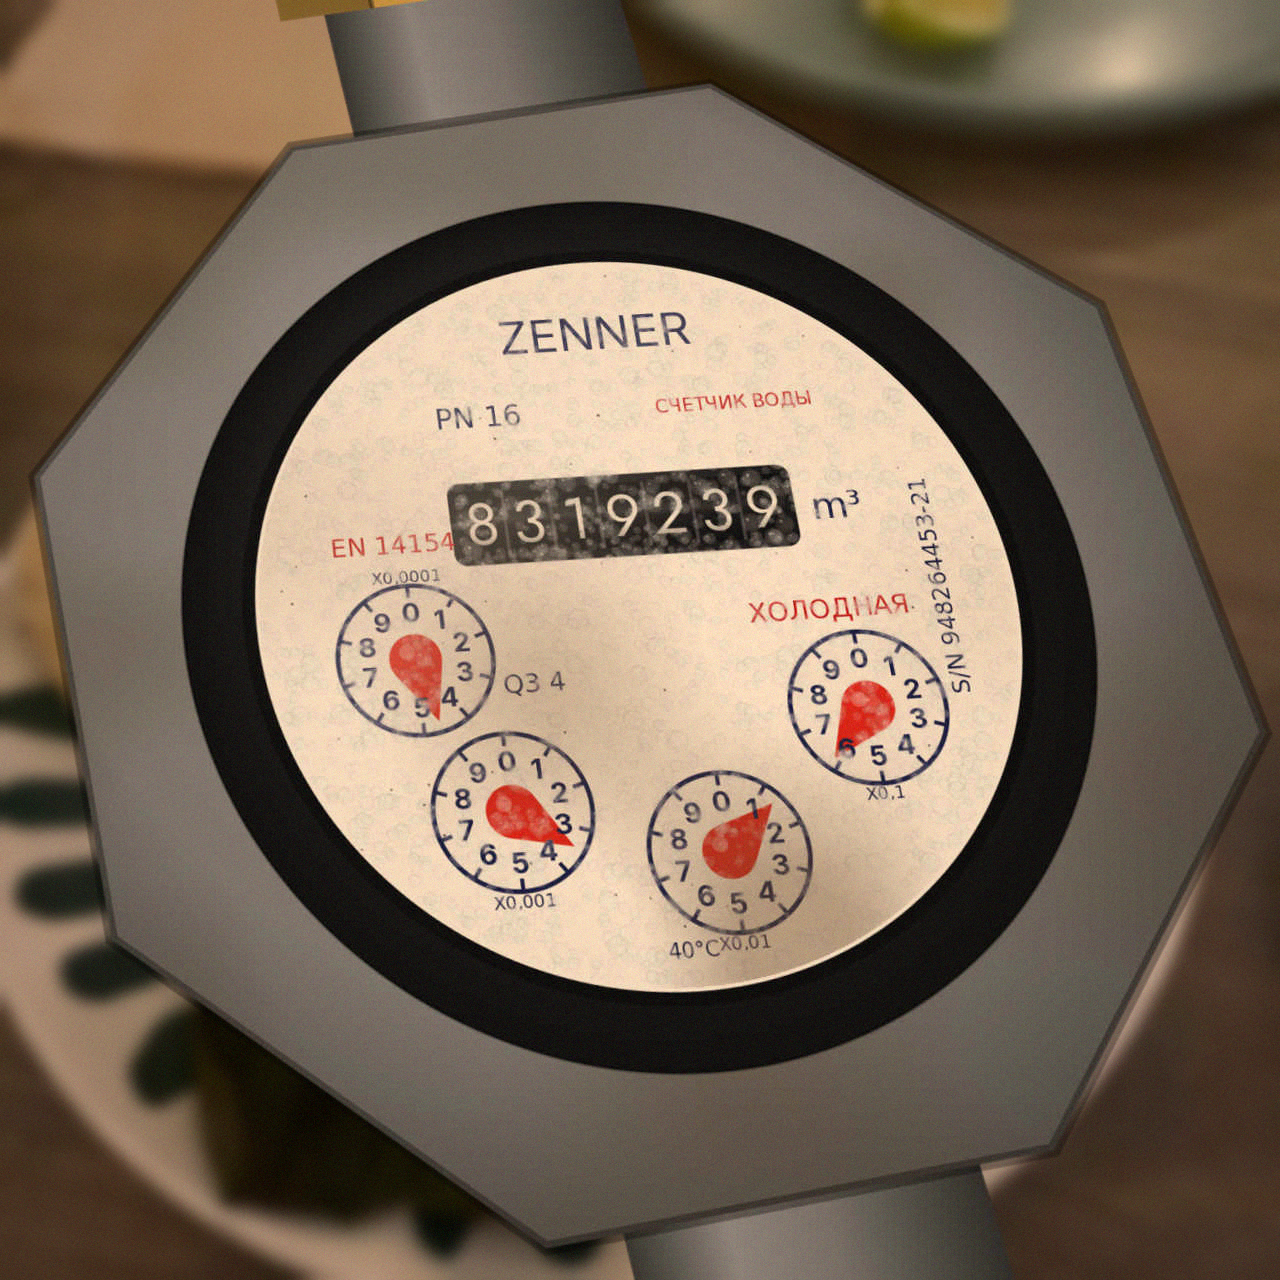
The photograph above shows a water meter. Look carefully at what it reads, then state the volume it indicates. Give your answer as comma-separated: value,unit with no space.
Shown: 8319239.6134,m³
